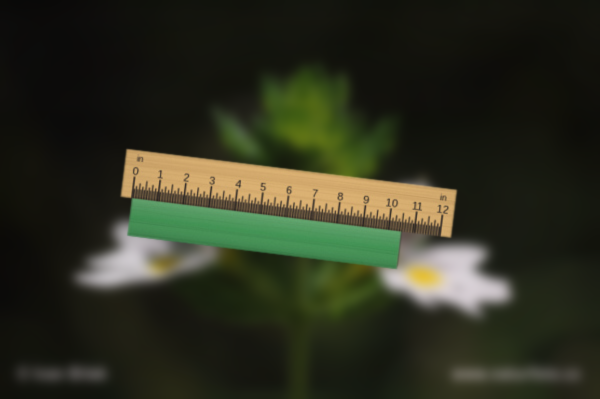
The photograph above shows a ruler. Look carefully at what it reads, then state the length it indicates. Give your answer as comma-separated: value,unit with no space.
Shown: 10.5,in
